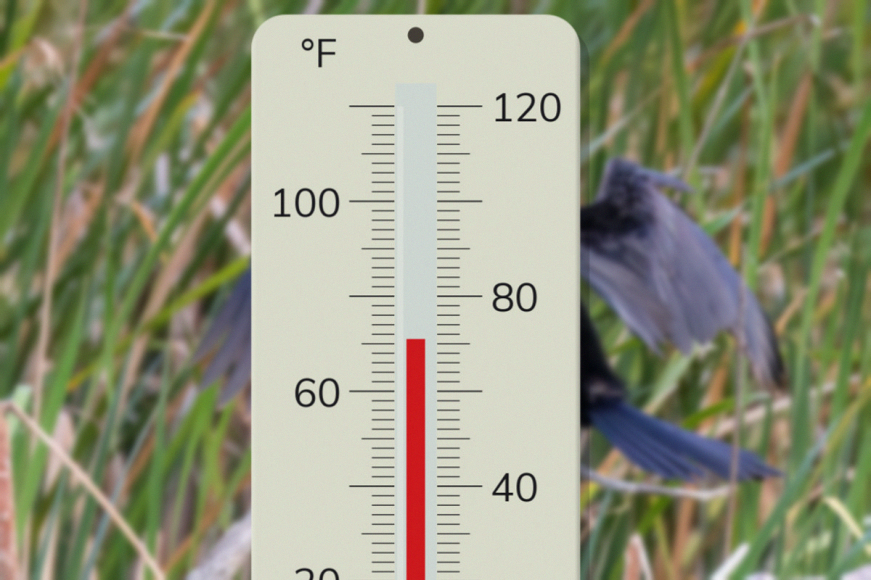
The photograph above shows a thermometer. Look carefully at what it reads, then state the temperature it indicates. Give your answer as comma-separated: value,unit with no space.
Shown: 71,°F
